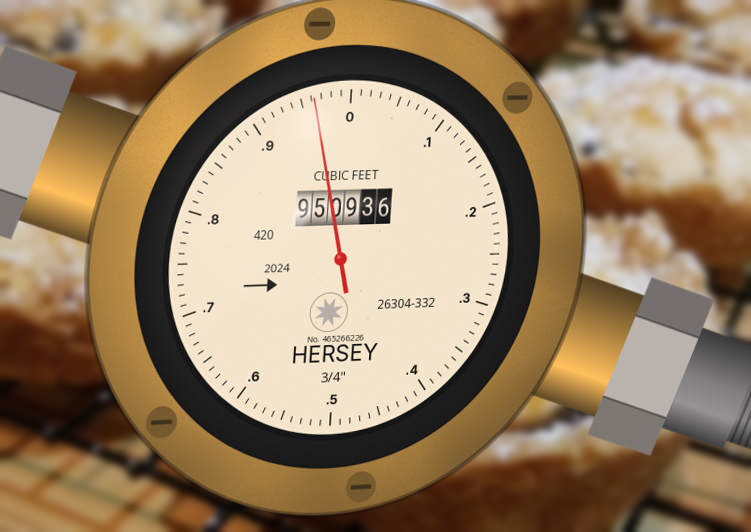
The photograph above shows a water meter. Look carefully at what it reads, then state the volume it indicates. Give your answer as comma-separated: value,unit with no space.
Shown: 950935.96,ft³
